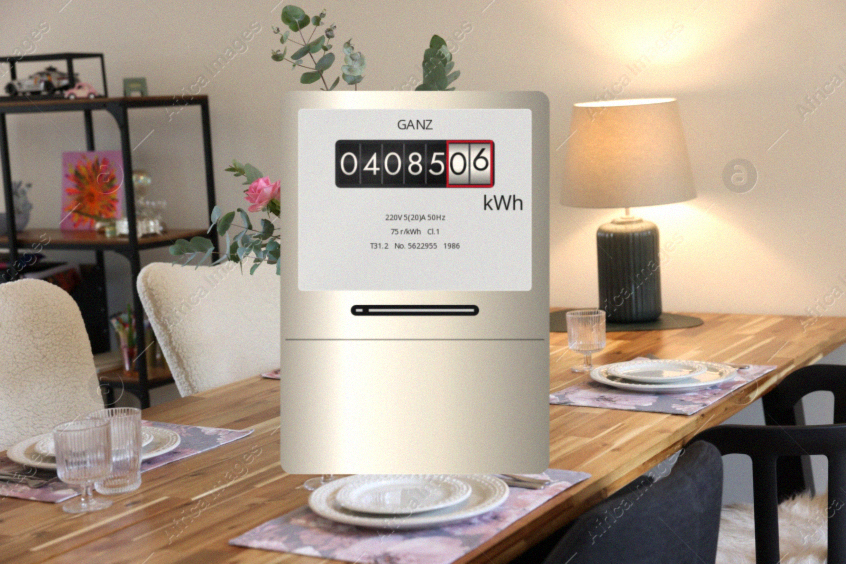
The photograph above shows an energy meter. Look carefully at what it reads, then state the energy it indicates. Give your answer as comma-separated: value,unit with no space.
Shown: 4085.06,kWh
